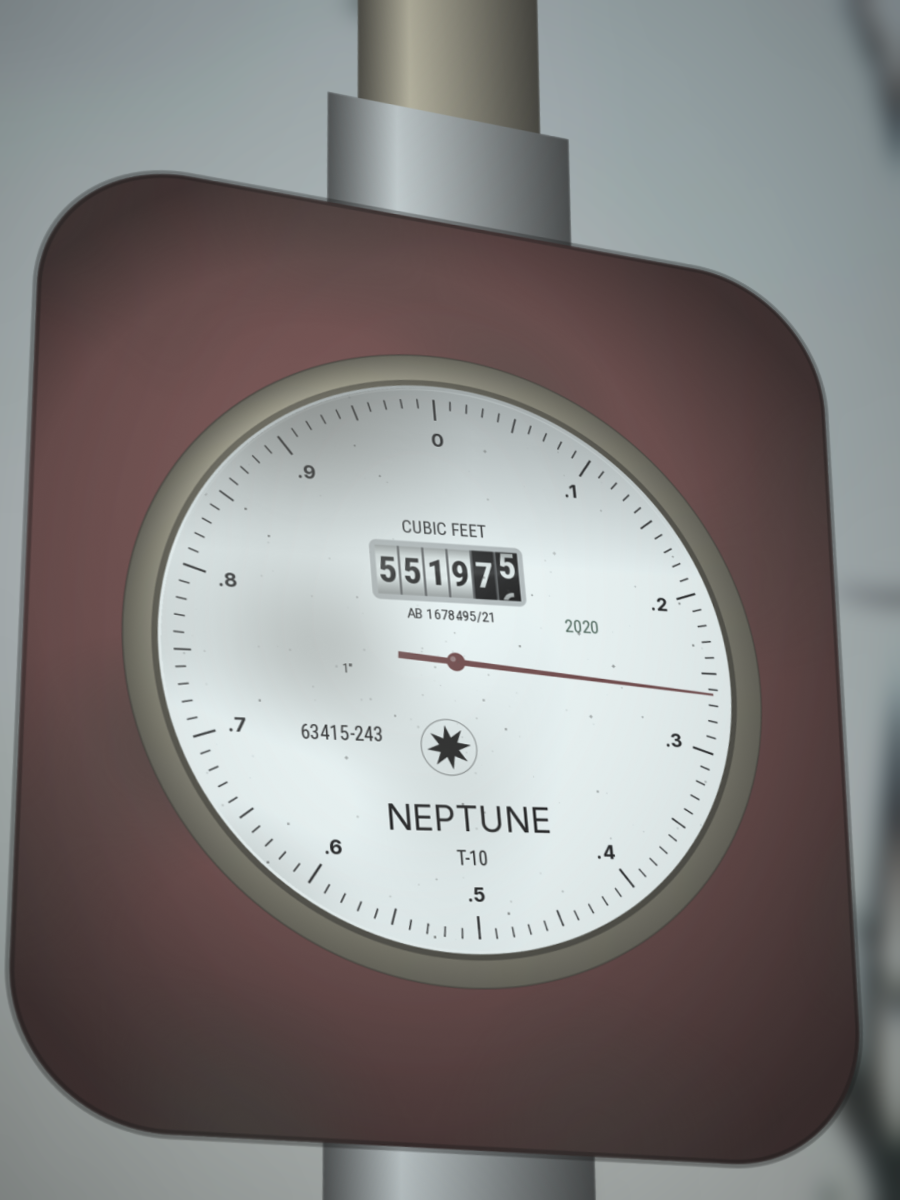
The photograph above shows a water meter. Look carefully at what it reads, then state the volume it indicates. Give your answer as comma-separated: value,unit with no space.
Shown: 551975.26,ft³
